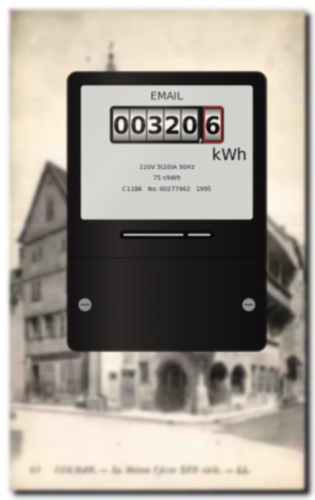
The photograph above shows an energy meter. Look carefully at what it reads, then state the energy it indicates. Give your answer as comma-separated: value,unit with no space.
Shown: 320.6,kWh
